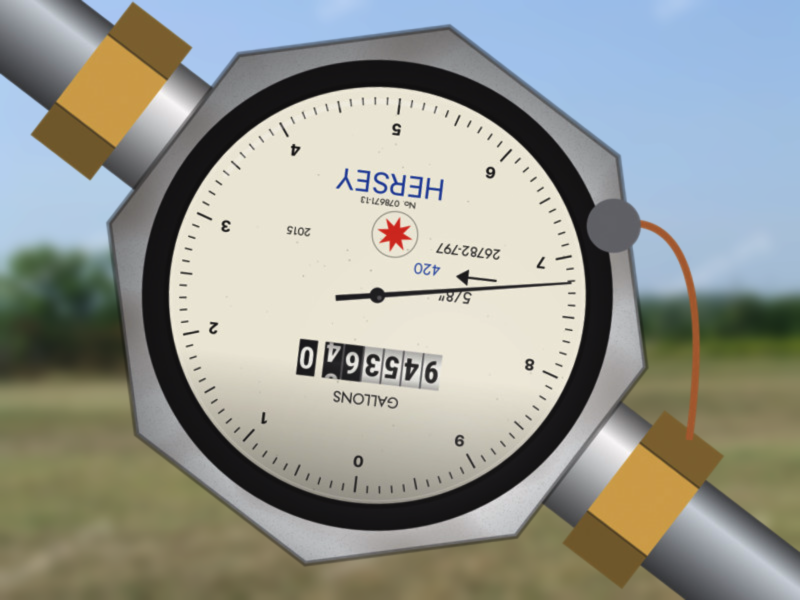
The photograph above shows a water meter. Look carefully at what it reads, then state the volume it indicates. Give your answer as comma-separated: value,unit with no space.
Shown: 9453637.2,gal
